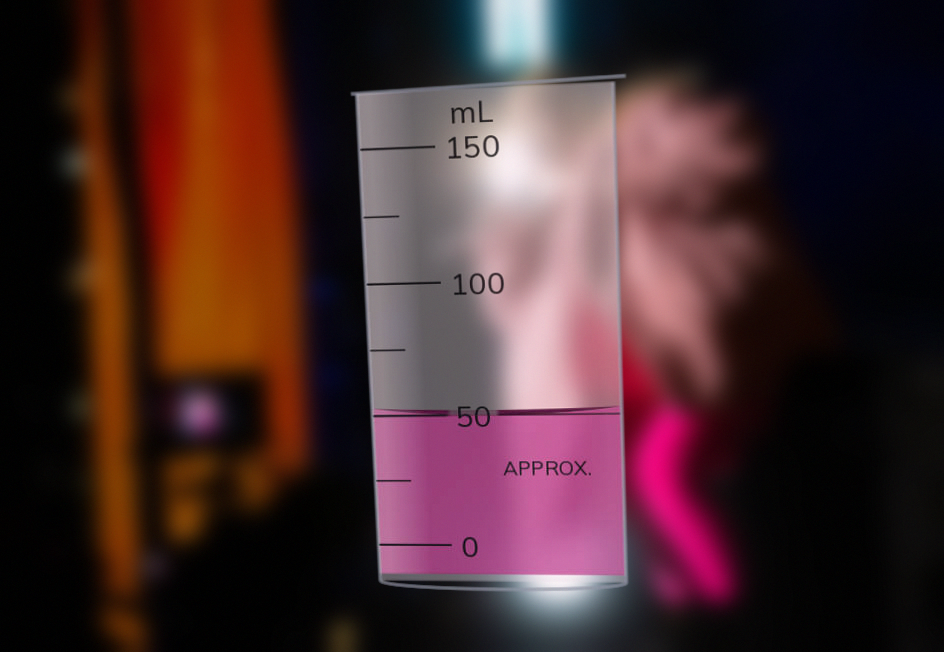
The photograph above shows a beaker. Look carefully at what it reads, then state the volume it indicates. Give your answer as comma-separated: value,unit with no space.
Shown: 50,mL
